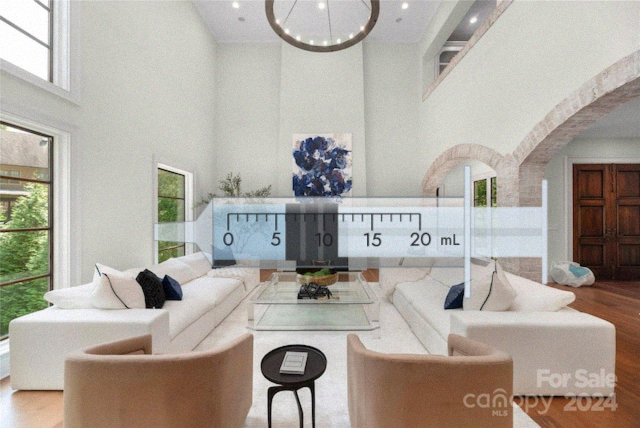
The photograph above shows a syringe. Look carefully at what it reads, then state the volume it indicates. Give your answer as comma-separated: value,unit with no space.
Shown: 6,mL
